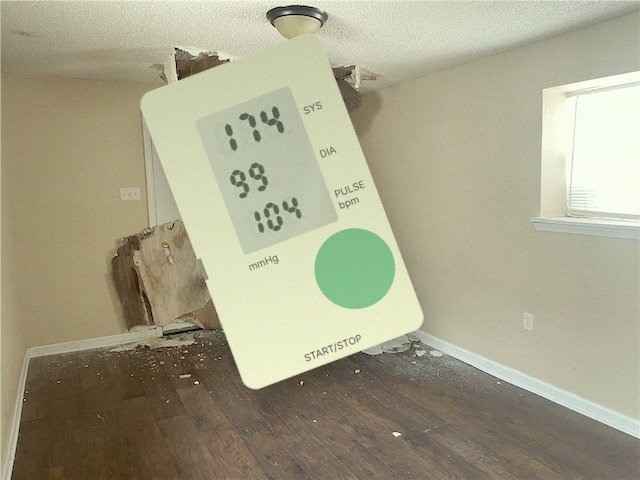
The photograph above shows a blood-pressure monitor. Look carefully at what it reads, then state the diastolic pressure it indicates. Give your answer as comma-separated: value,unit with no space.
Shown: 99,mmHg
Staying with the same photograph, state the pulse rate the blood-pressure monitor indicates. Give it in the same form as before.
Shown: 104,bpm
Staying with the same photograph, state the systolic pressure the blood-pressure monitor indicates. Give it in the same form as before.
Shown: 174,mmHg
